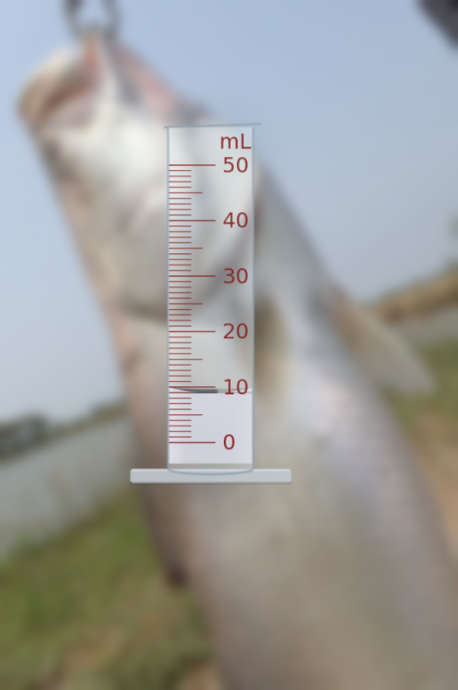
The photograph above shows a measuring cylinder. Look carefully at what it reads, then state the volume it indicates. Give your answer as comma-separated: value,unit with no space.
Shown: 9,mL
